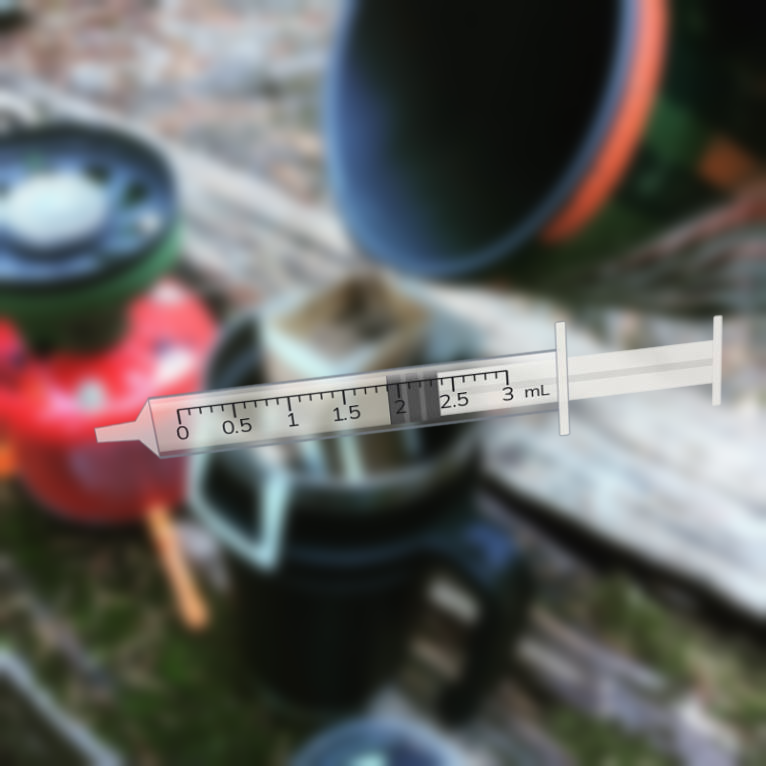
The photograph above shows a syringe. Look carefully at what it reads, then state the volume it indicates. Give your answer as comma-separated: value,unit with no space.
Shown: 1.9,mL
